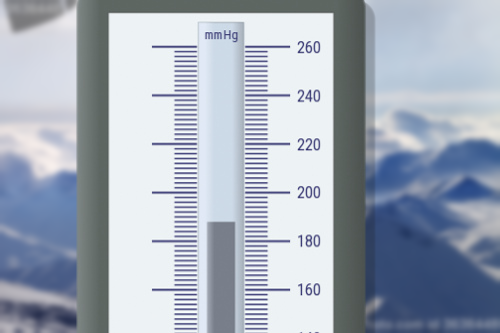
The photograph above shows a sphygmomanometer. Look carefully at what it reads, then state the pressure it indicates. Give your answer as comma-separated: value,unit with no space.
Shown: 188,mmHg
